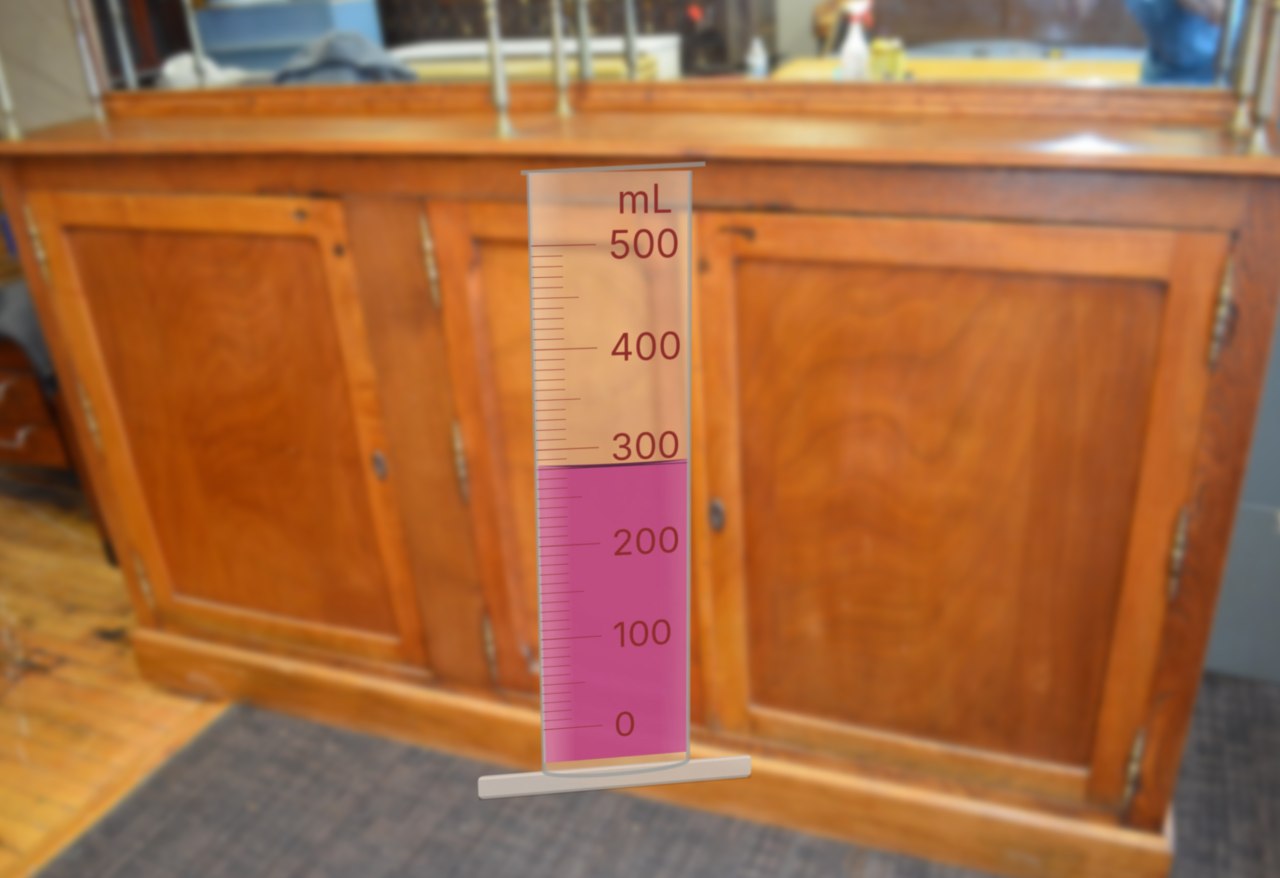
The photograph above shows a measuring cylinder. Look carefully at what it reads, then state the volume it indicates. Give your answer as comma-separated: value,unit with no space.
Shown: 280,mL
